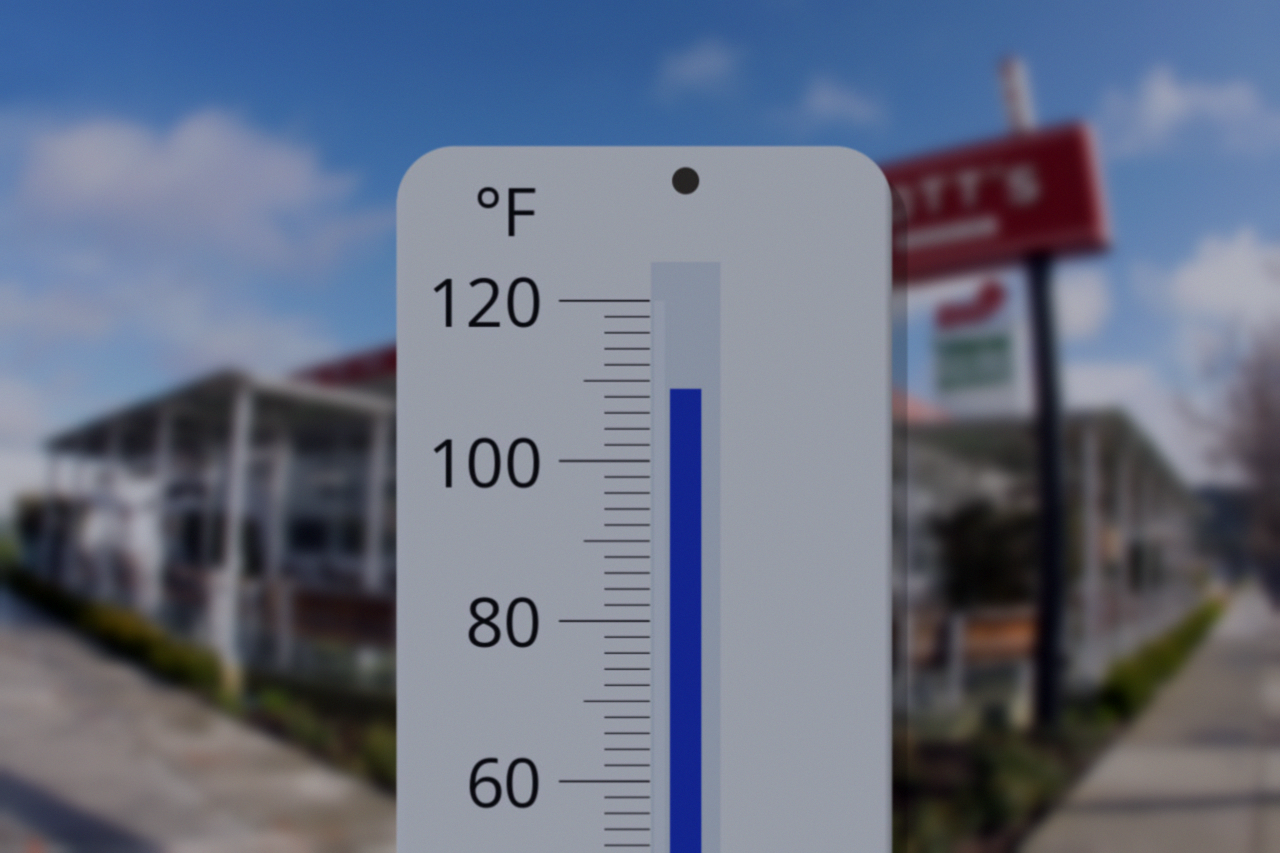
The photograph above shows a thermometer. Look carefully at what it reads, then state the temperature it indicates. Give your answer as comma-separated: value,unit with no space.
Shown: 109,°F
